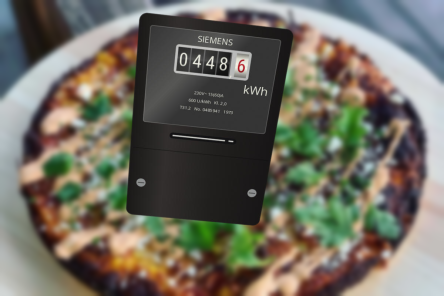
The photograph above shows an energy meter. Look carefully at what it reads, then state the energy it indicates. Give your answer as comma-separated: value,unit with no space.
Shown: 448.6,kWh
